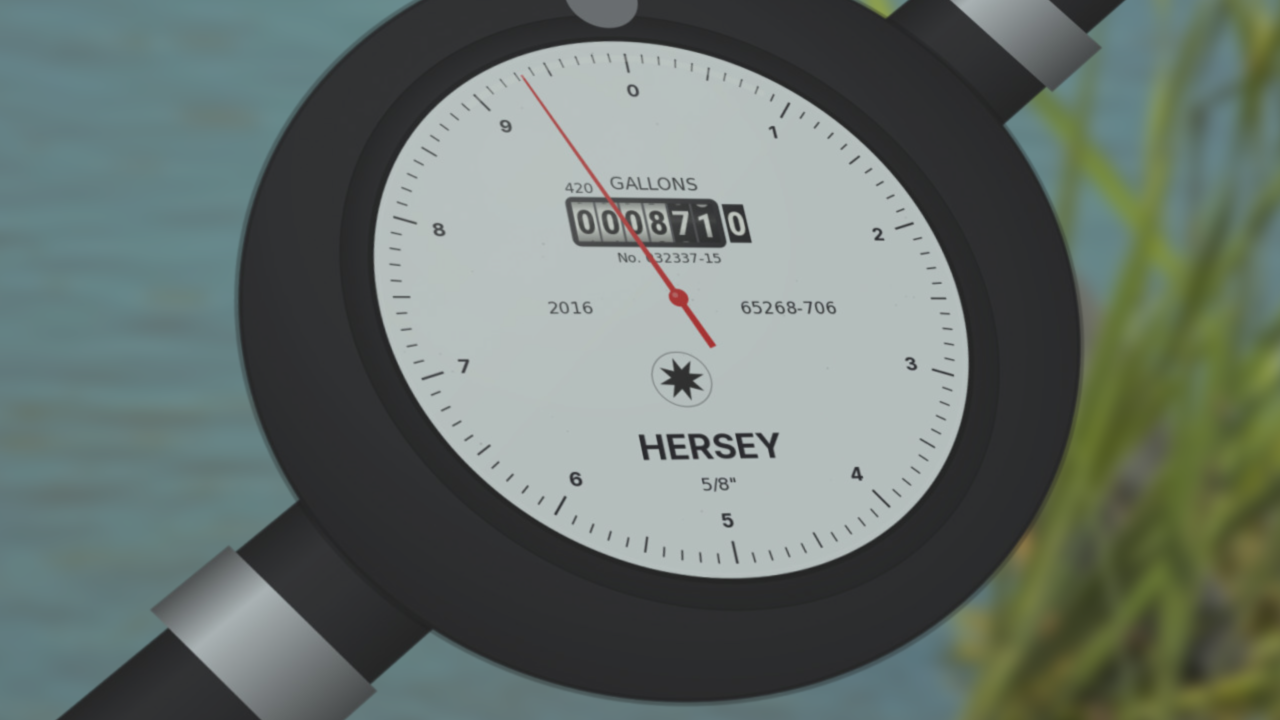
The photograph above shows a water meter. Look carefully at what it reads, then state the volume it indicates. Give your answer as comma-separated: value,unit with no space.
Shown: 8709.3,gal
